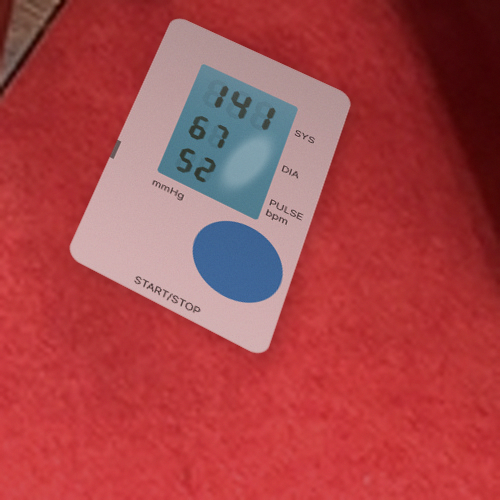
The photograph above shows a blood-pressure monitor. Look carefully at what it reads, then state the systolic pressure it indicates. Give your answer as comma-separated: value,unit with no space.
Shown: 141,mmHg
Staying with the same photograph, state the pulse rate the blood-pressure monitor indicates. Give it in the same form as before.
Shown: 52,bpm
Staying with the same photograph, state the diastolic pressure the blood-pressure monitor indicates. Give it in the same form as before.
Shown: 67,mmHg
